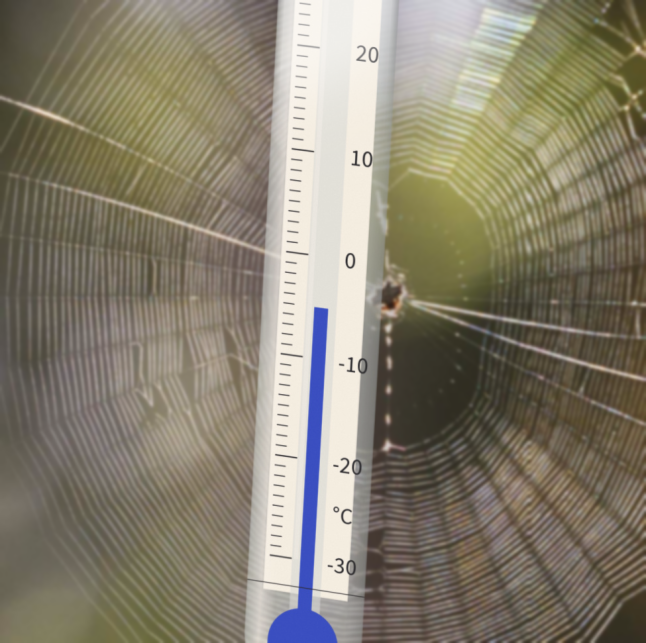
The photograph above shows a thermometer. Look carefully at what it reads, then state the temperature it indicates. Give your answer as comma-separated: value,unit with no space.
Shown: -5,°C
